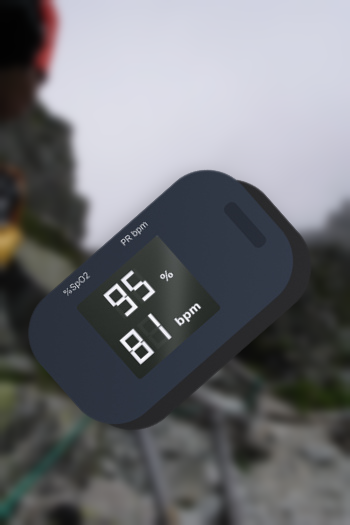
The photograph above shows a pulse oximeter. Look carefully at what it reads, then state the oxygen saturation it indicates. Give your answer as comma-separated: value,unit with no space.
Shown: 95,%
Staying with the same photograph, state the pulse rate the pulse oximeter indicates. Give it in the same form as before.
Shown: 81,bpm
